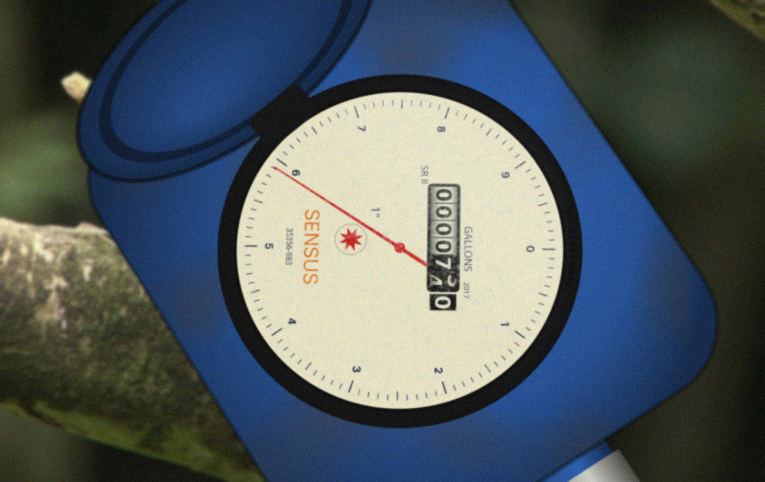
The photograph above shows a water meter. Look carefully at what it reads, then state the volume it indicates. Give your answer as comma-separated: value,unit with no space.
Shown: 735.9,gal
